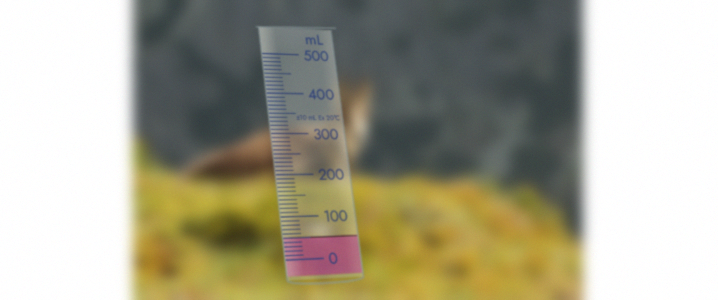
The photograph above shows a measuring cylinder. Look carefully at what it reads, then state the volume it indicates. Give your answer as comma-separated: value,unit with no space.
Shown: 50,mL
